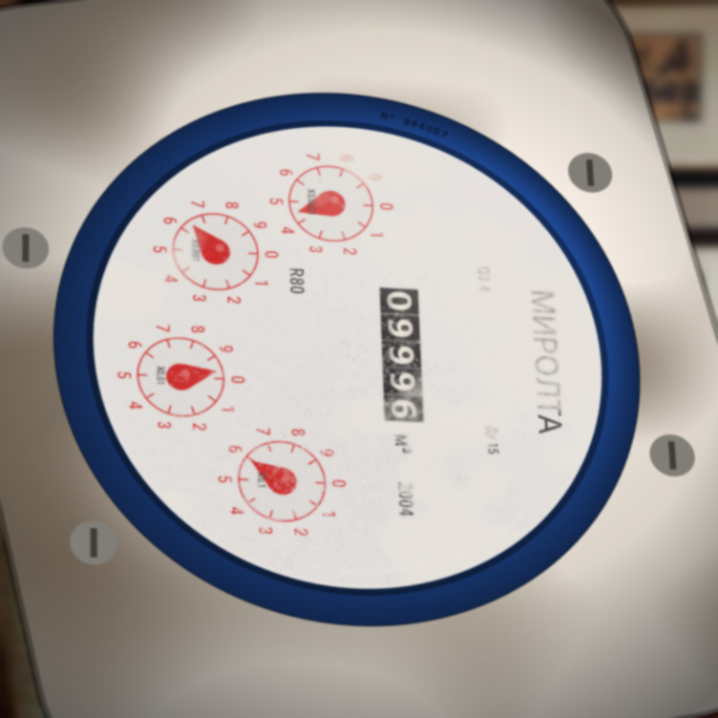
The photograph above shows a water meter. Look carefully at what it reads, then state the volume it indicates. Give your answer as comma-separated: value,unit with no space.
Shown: 9996.5964,m³
